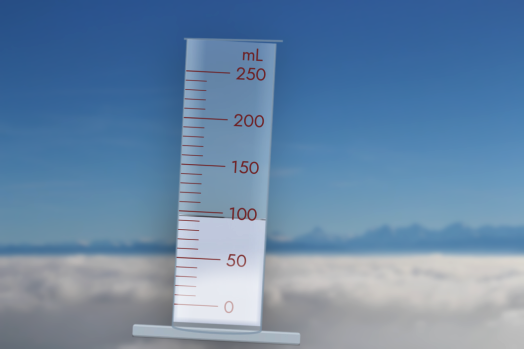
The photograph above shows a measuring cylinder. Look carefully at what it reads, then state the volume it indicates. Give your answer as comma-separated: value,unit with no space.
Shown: 95,mL
